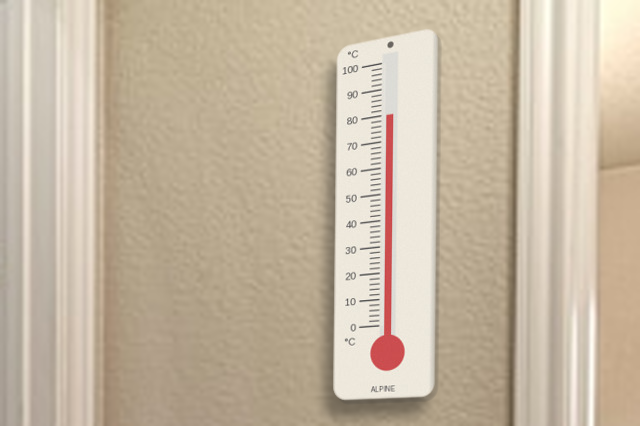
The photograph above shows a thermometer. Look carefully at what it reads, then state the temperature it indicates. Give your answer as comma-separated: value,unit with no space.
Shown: 80,°C
